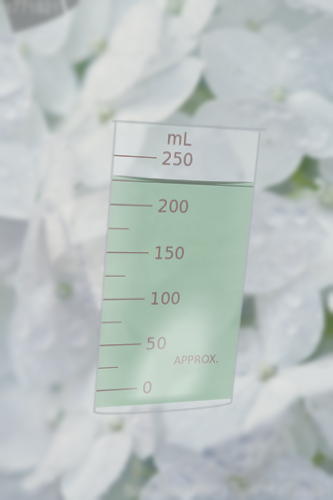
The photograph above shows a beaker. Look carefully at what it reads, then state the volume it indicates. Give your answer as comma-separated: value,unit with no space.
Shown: 225,mL
